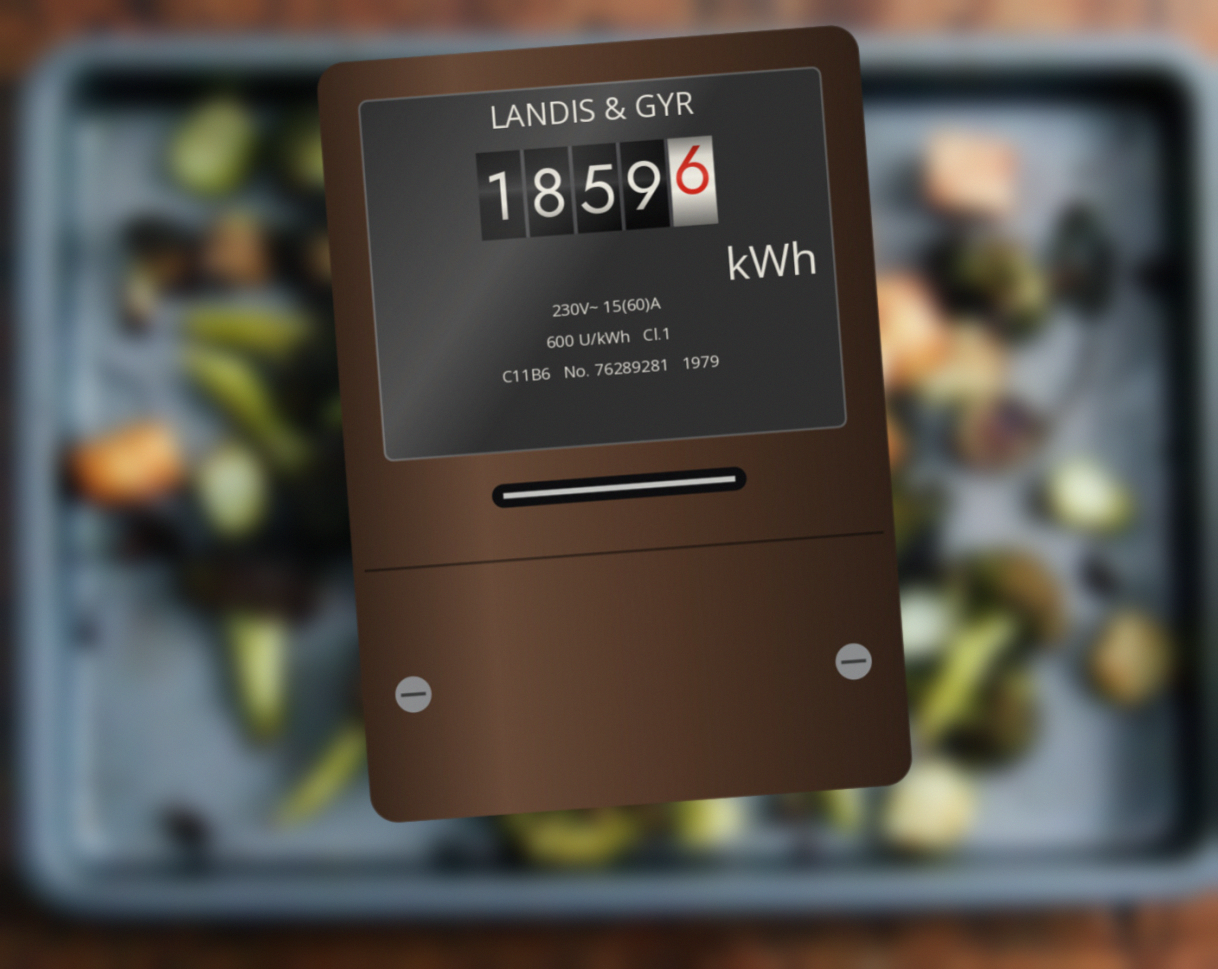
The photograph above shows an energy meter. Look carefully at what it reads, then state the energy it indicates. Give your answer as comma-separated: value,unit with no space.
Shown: 1859.6,kWh
